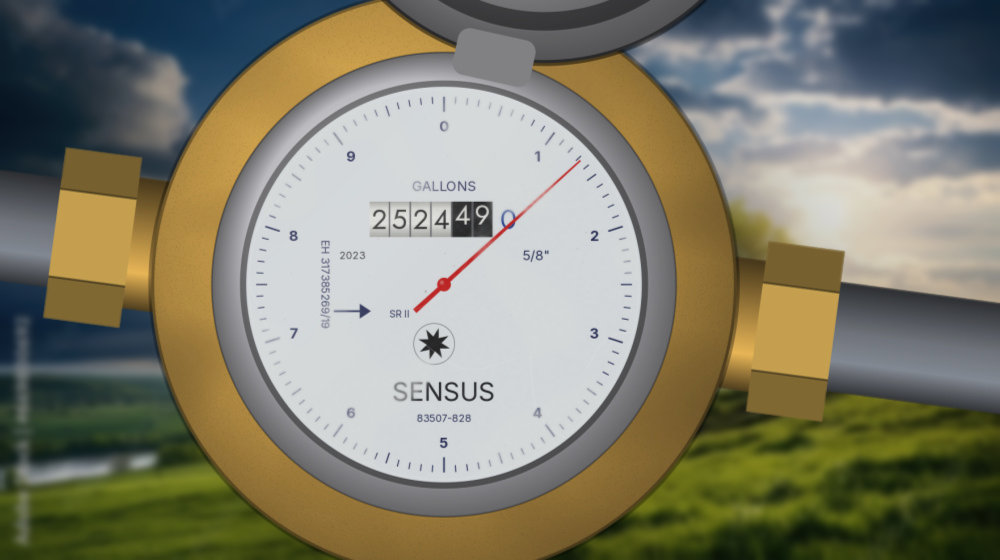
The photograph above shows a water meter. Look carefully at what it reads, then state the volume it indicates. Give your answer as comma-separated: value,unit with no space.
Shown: 2524491.3,gal
